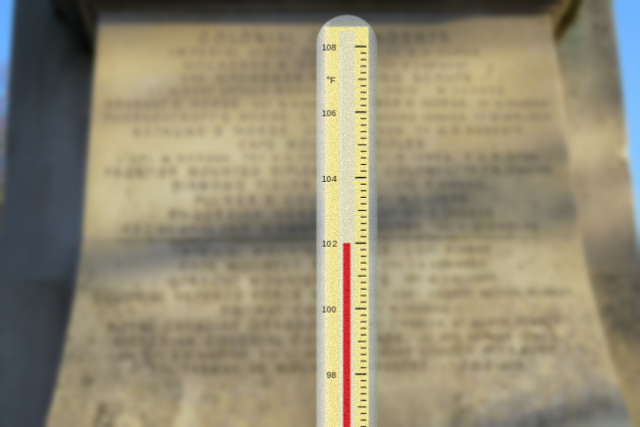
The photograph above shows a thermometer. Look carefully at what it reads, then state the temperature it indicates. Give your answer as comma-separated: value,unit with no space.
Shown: 102,°F
